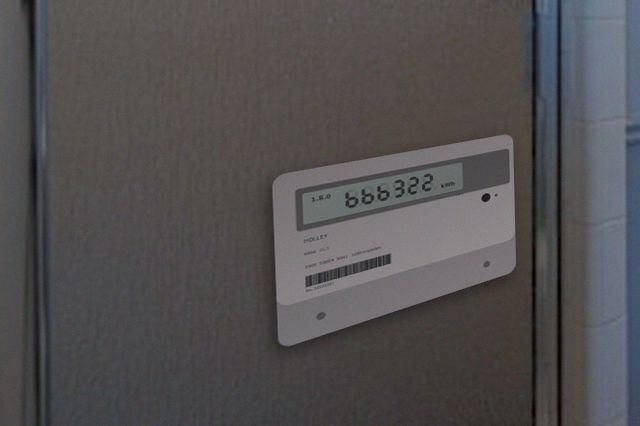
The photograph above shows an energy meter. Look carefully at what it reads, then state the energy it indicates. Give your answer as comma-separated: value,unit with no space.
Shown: 666322,kWh
